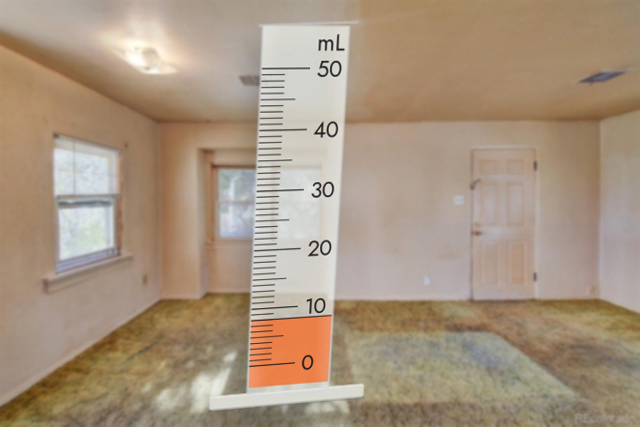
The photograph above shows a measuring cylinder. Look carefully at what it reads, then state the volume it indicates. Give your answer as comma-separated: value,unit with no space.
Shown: 8,mL
